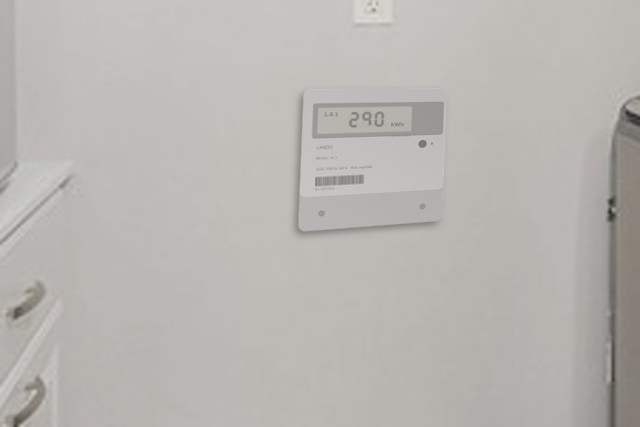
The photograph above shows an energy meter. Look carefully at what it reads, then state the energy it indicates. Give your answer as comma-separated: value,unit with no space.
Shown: 290,kWh
